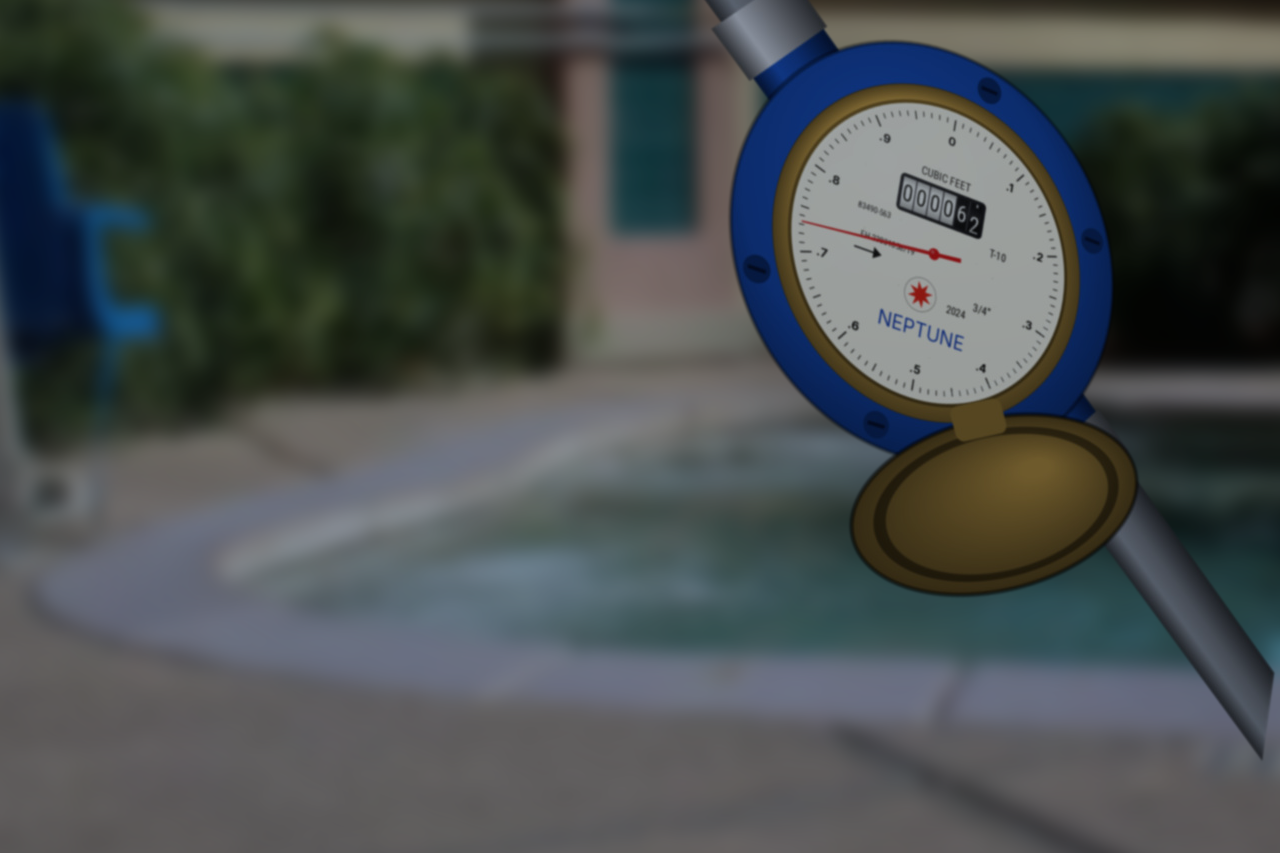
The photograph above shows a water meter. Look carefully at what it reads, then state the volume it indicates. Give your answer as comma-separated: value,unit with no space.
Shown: 61.73,ft³
